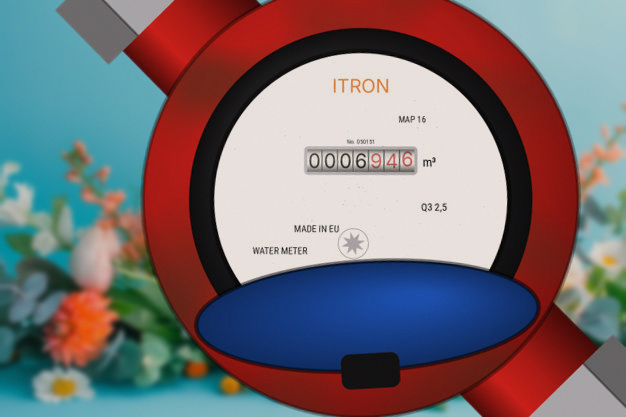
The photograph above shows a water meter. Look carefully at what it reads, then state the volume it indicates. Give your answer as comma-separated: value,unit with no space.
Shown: 6.946,m³
